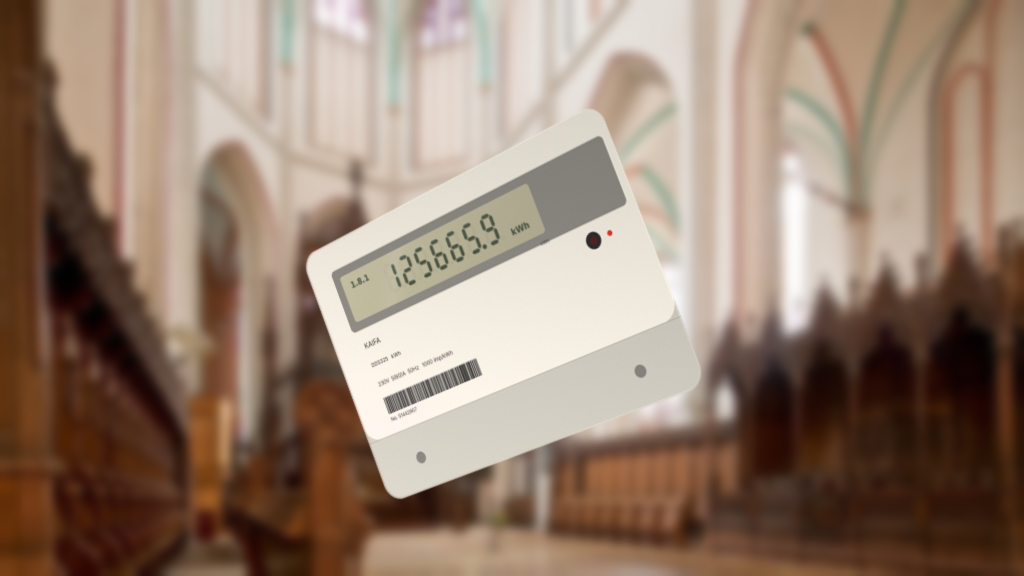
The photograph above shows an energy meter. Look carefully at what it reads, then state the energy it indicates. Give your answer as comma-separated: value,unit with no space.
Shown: 125665.9,kWh
